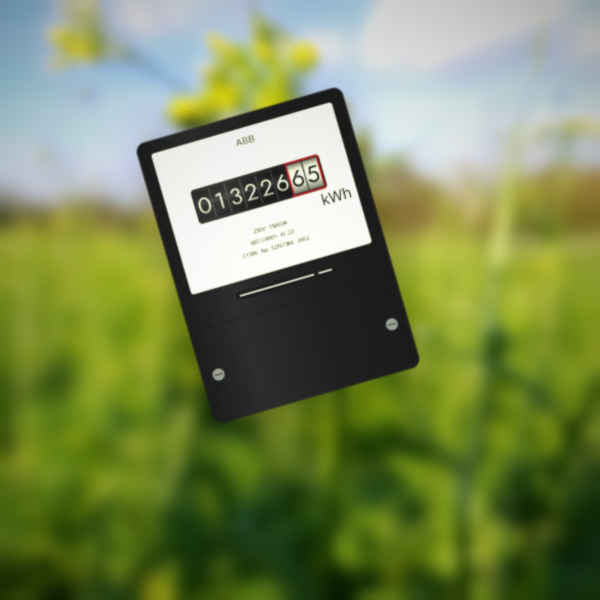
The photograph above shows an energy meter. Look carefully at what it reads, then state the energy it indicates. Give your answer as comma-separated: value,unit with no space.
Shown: 13226.65,kWh
